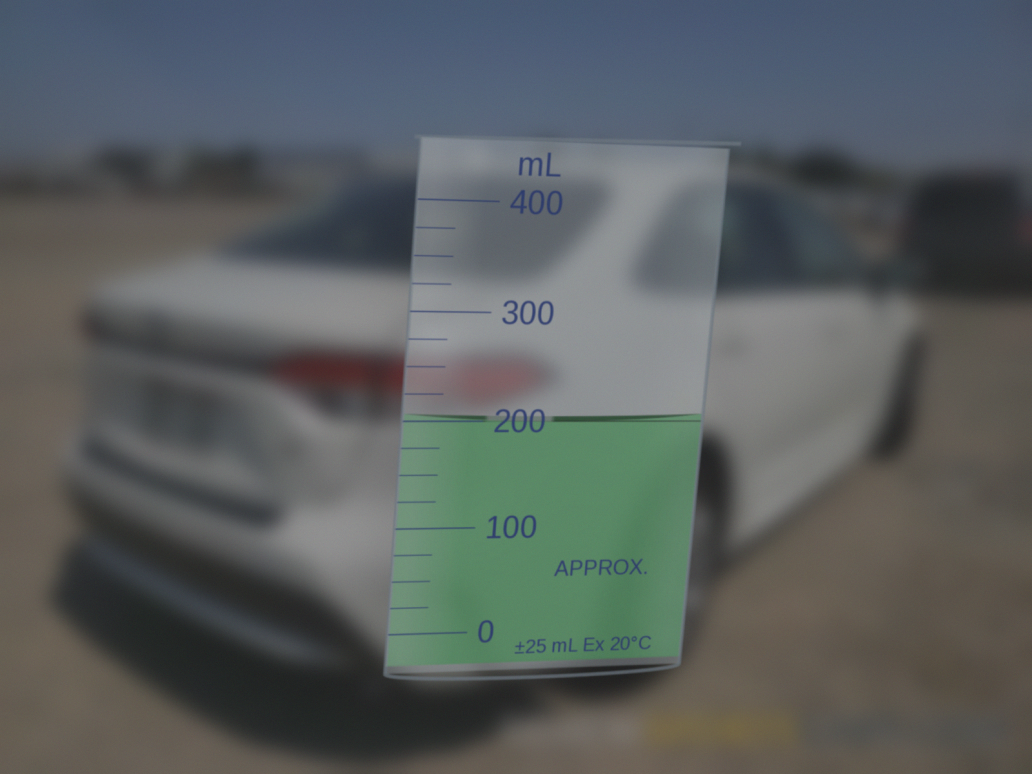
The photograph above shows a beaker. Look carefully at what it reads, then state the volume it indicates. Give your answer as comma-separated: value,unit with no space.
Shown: 200,mL
